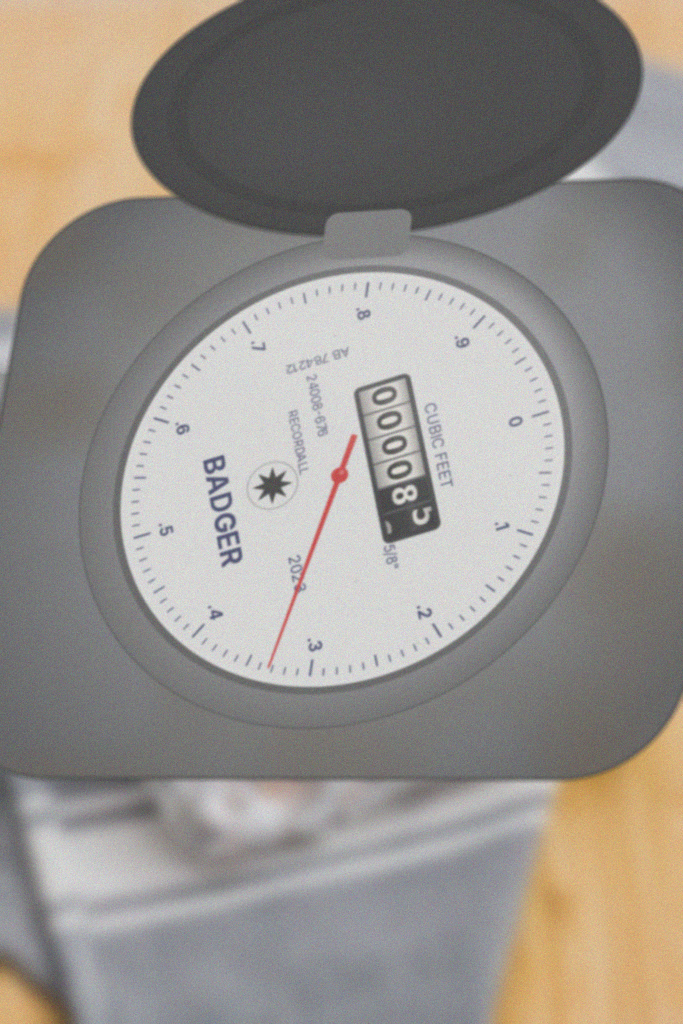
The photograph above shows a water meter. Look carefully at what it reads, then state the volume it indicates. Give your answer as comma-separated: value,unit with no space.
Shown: 85.33,ft³
